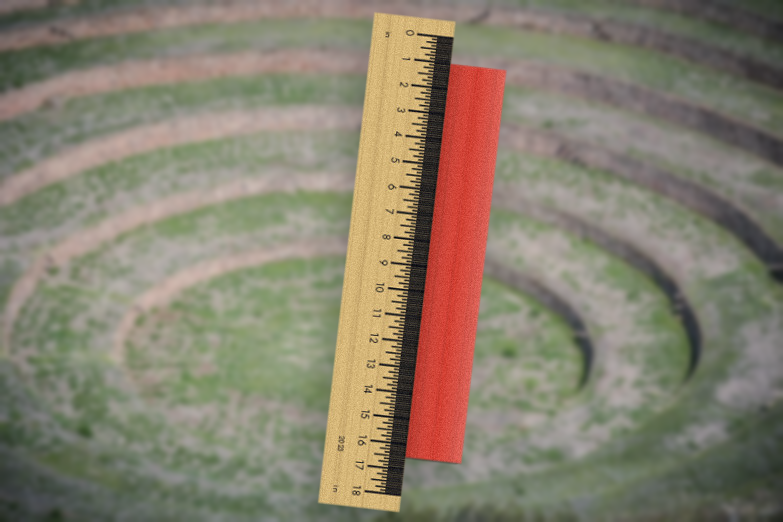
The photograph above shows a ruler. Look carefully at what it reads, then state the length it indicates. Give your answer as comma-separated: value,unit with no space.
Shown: 15.5,in
